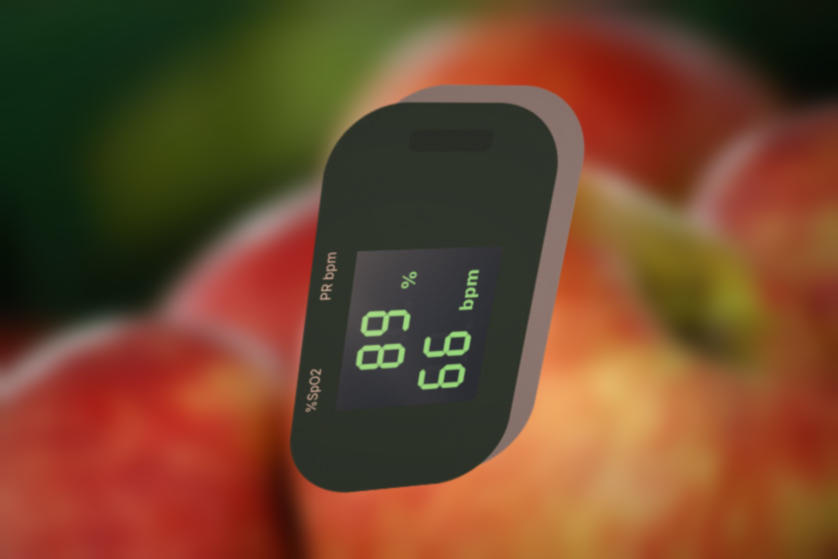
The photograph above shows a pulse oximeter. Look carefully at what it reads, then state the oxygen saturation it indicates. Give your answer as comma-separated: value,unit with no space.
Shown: 89,%
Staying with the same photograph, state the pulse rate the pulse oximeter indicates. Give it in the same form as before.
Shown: 66,bpm
